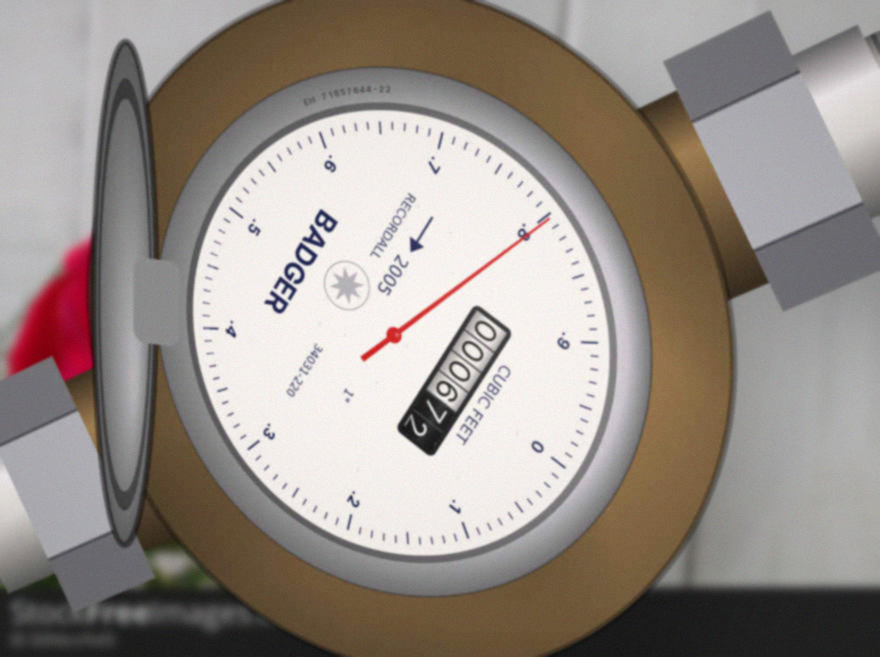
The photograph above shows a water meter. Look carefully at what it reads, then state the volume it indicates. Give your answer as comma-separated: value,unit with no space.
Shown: 671.80,ft³
